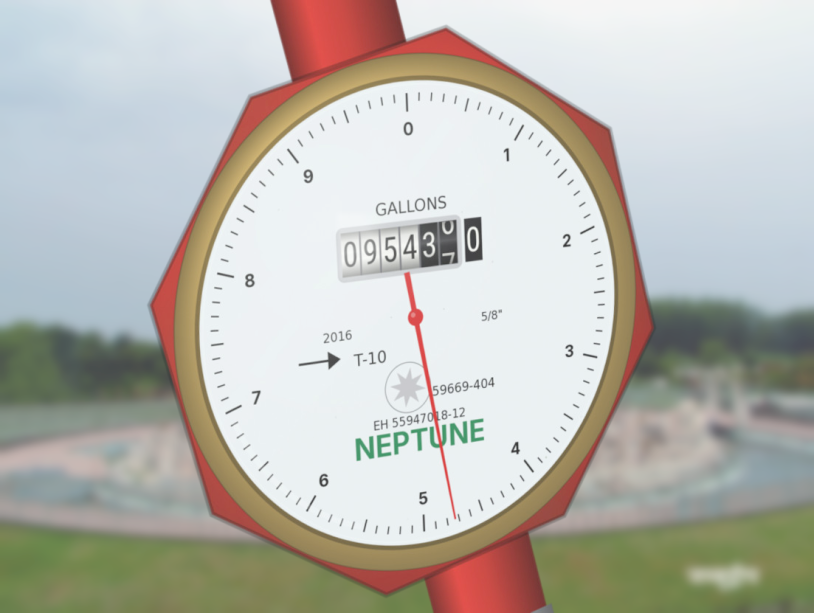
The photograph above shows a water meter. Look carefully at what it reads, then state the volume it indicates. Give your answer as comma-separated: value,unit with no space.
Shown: 954364.7,gal
